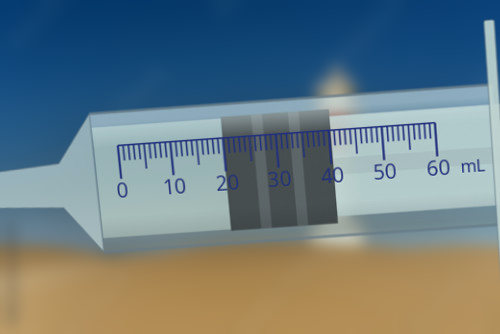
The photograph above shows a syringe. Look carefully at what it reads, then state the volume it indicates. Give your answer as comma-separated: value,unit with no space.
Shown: 20,mL
